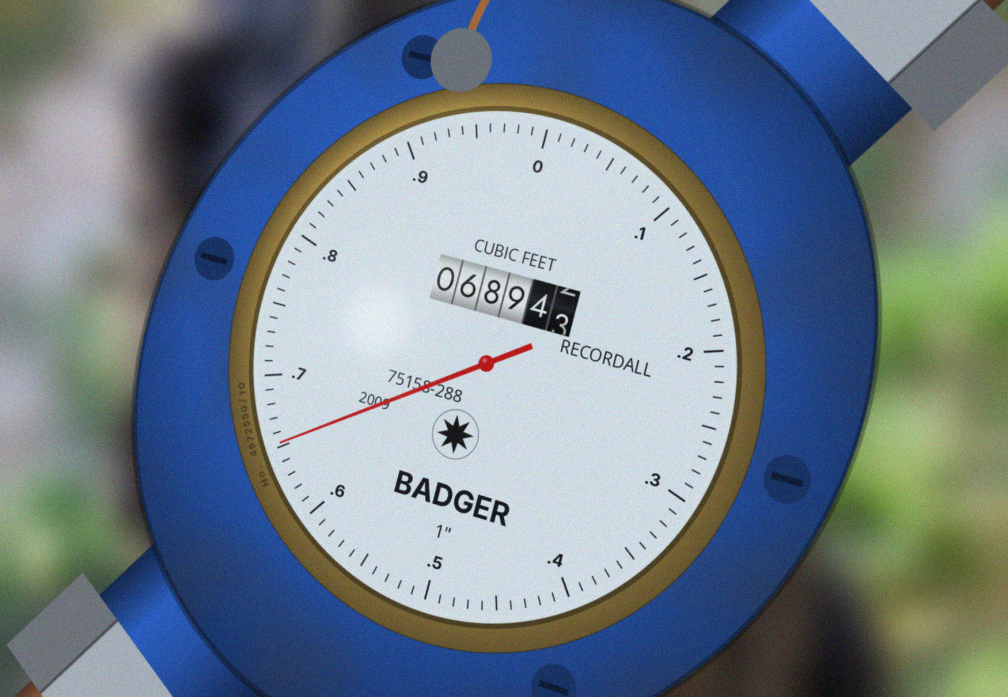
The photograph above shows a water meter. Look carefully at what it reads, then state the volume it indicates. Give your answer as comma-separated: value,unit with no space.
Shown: 68942.65,ft³
